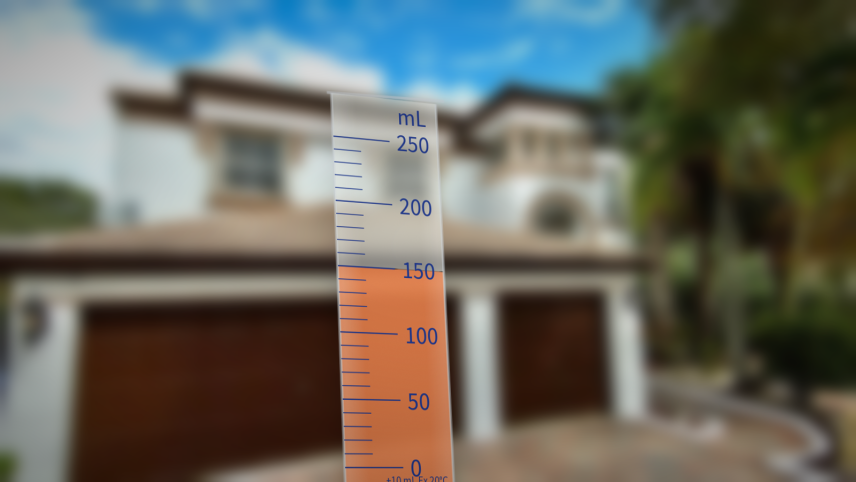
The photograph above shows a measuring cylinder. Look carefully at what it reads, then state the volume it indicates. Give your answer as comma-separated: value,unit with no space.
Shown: 150,mL
